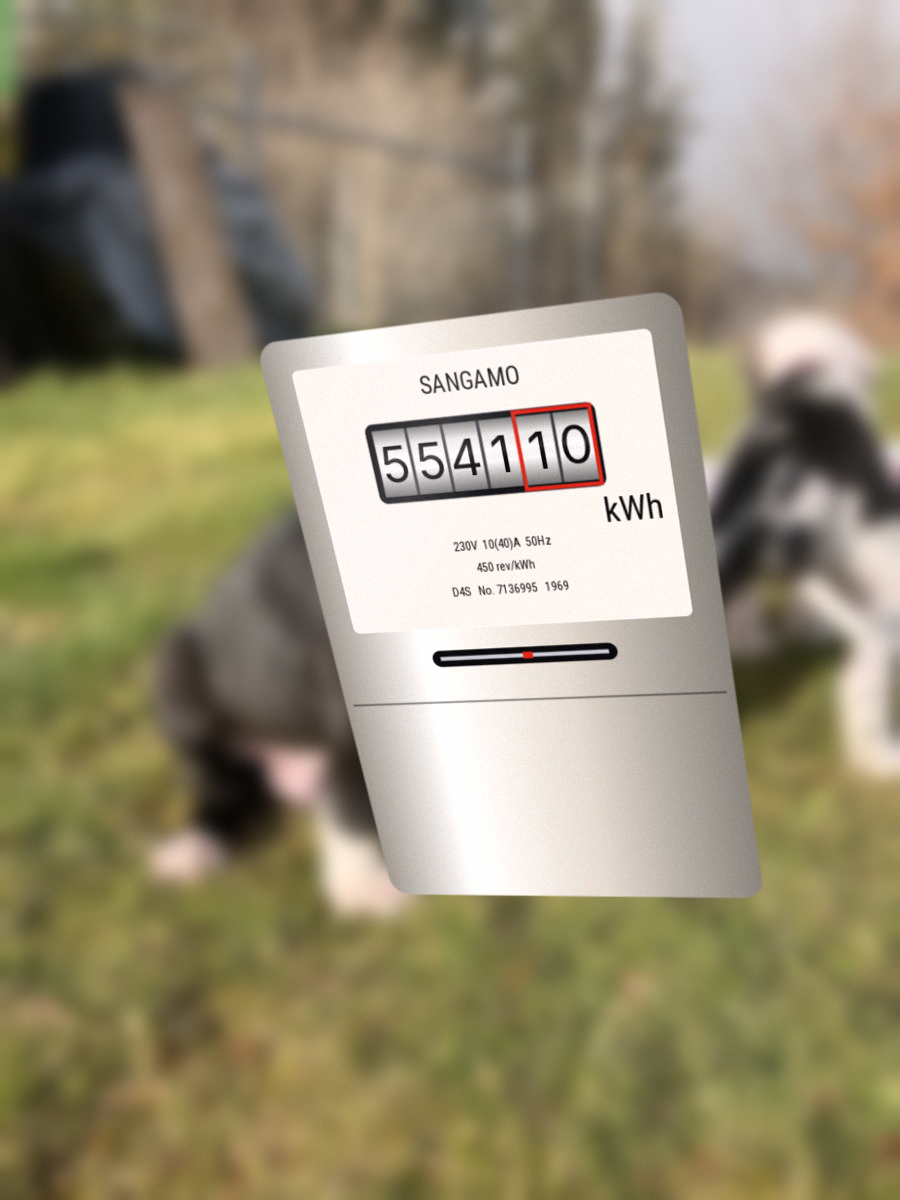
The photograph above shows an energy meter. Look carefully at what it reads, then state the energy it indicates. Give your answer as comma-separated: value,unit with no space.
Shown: 5541.10,kWh
